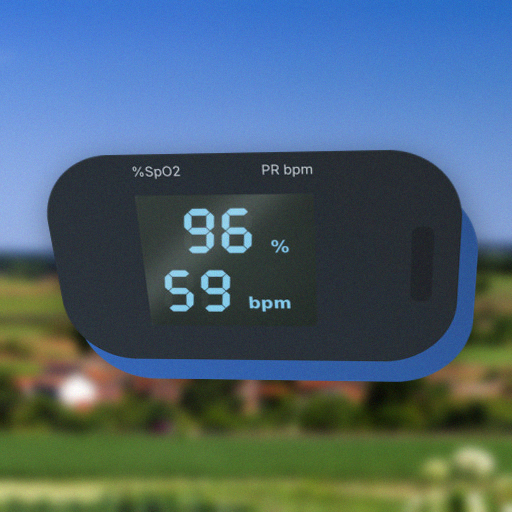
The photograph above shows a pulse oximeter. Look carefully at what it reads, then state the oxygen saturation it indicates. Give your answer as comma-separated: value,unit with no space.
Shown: 96,%
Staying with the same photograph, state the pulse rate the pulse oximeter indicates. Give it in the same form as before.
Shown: 59,bpm
